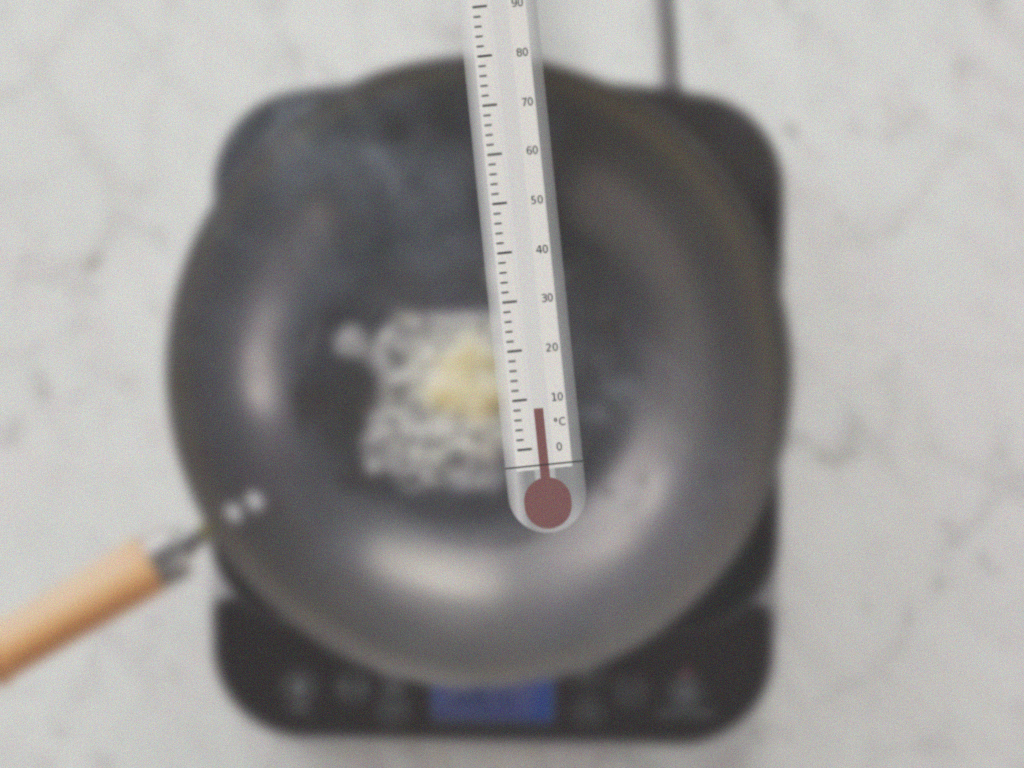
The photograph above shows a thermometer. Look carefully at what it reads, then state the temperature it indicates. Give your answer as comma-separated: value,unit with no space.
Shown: 8,°C
